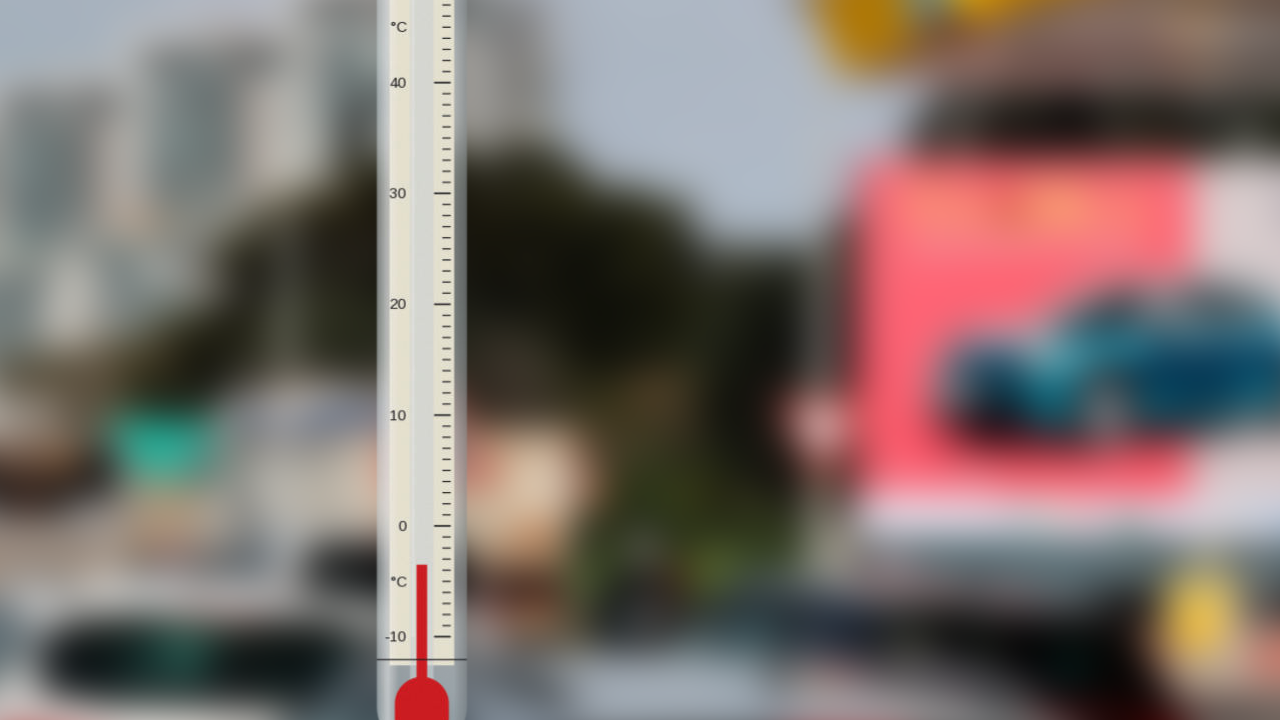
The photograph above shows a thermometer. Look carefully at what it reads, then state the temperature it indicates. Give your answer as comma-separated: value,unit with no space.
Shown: -3.5,°C
